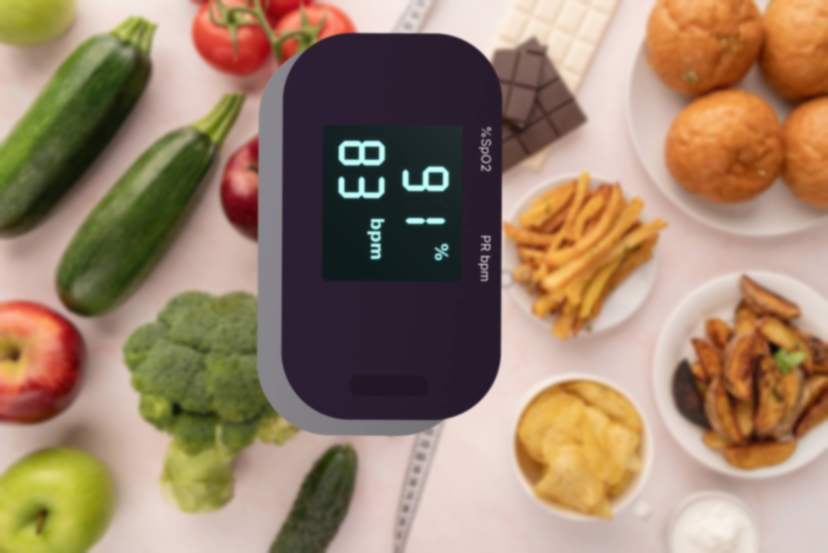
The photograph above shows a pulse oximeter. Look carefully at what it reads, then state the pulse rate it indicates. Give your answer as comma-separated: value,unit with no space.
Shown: 83,bpm
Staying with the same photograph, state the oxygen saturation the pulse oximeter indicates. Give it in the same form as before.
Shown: 91,%
